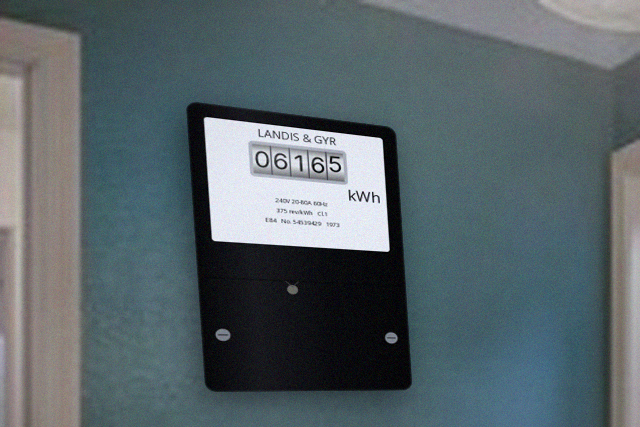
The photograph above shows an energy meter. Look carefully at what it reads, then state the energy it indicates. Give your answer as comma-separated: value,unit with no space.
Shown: 6165,kWh
